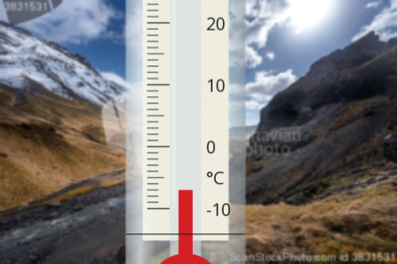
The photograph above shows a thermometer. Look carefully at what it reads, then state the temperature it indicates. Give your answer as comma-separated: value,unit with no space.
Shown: -7,°C
